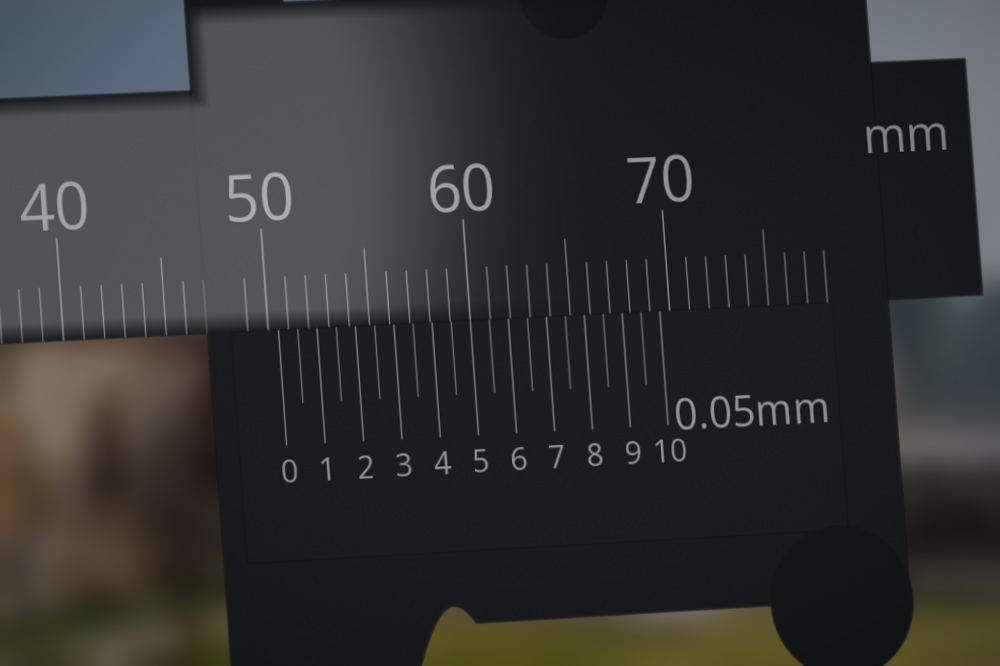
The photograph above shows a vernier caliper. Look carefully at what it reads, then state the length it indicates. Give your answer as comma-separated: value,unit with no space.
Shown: 50.5,mm
